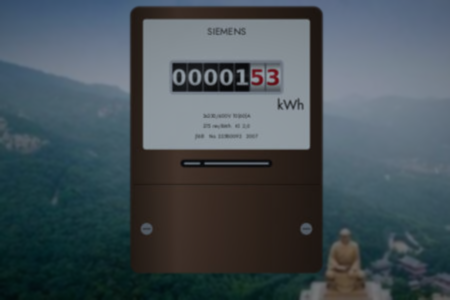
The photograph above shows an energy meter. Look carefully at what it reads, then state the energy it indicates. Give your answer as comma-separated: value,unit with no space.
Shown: 1.53,kWh
